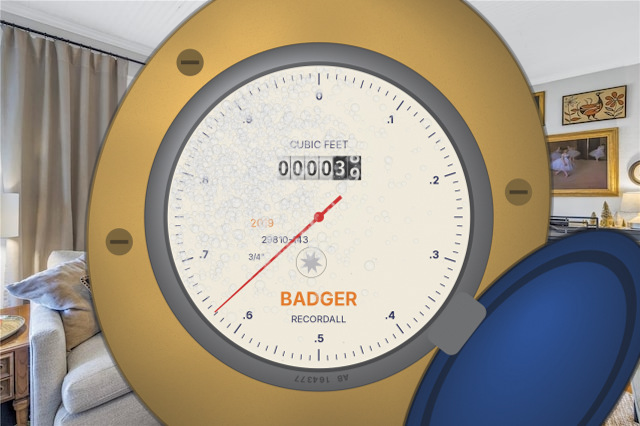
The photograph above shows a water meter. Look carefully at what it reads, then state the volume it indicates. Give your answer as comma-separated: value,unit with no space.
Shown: 38.63,ft³
